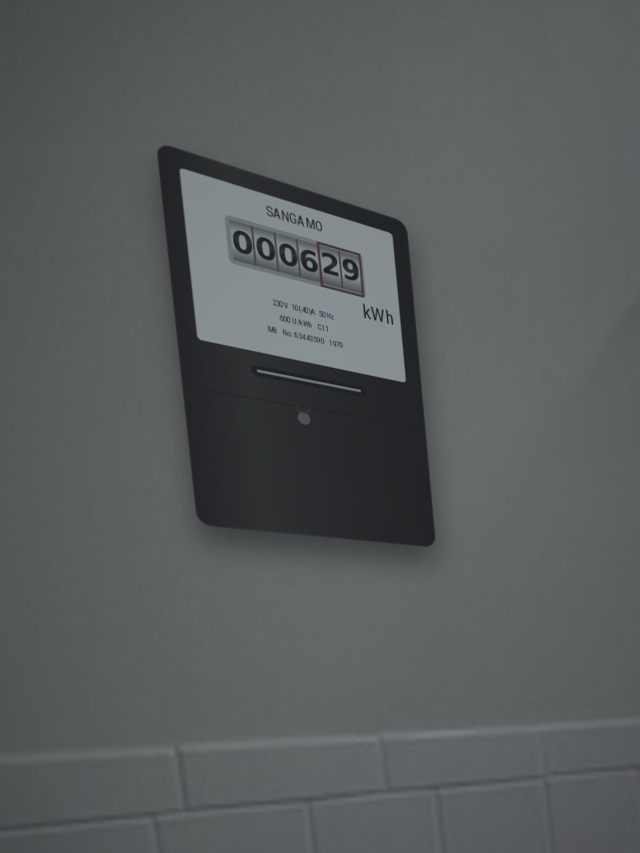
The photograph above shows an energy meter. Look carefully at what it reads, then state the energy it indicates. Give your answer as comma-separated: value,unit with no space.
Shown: 6.29,kWh
